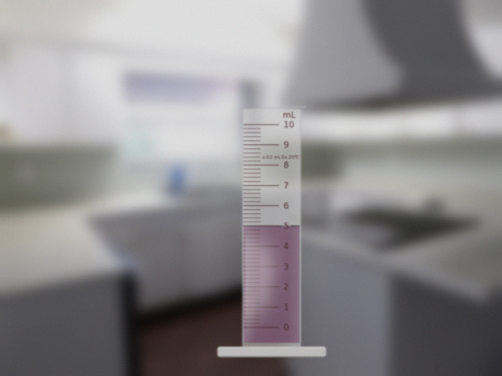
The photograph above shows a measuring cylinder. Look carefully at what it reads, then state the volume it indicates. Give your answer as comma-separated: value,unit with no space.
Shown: 5,mL
